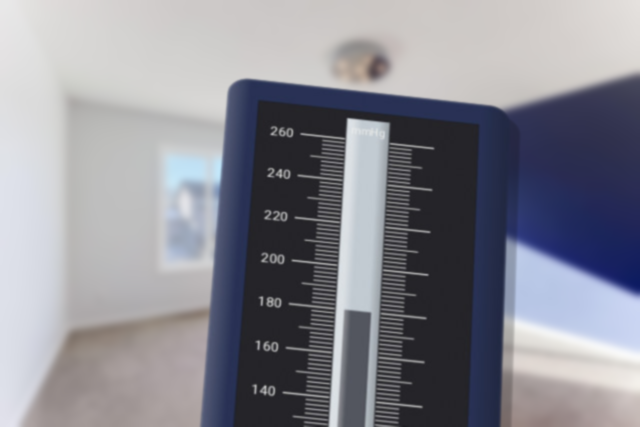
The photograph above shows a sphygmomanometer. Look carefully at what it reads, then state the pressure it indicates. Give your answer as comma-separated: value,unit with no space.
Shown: 180,mmHg
